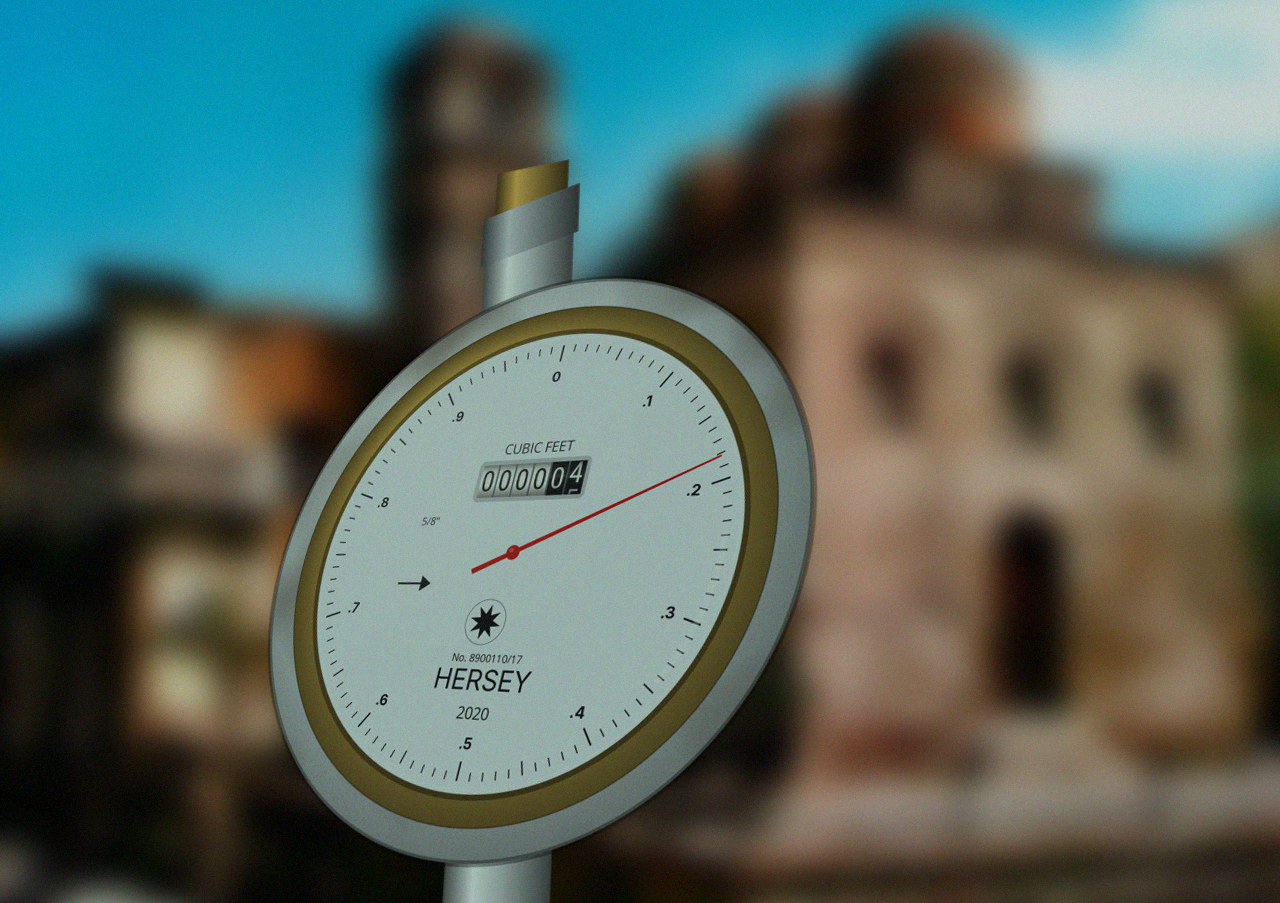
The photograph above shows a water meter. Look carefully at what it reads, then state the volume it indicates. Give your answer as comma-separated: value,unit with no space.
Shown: 4.18,ft³
